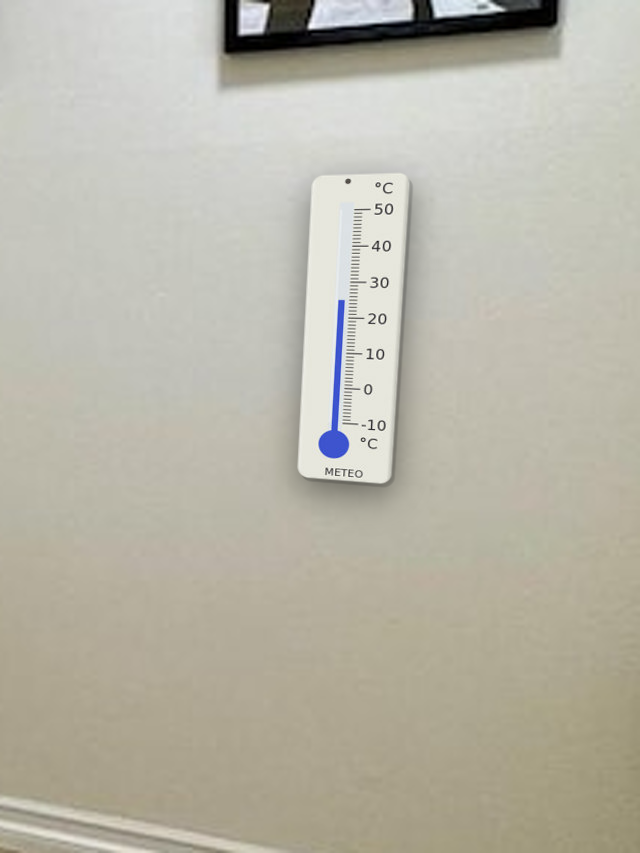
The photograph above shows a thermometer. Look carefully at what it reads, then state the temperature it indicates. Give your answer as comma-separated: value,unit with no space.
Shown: 25,°C
